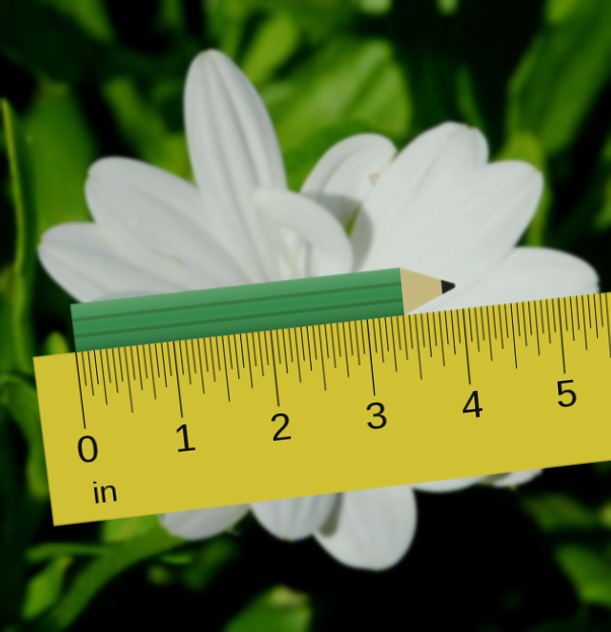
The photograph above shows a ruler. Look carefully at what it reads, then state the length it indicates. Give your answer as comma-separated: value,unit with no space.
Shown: 3.9375,in
